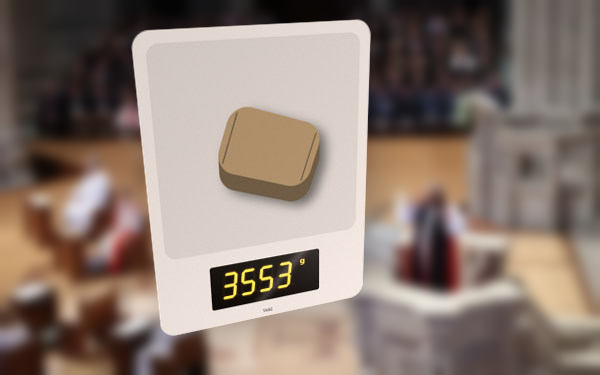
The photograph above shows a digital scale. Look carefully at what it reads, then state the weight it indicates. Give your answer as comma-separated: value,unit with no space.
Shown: 3553,g
